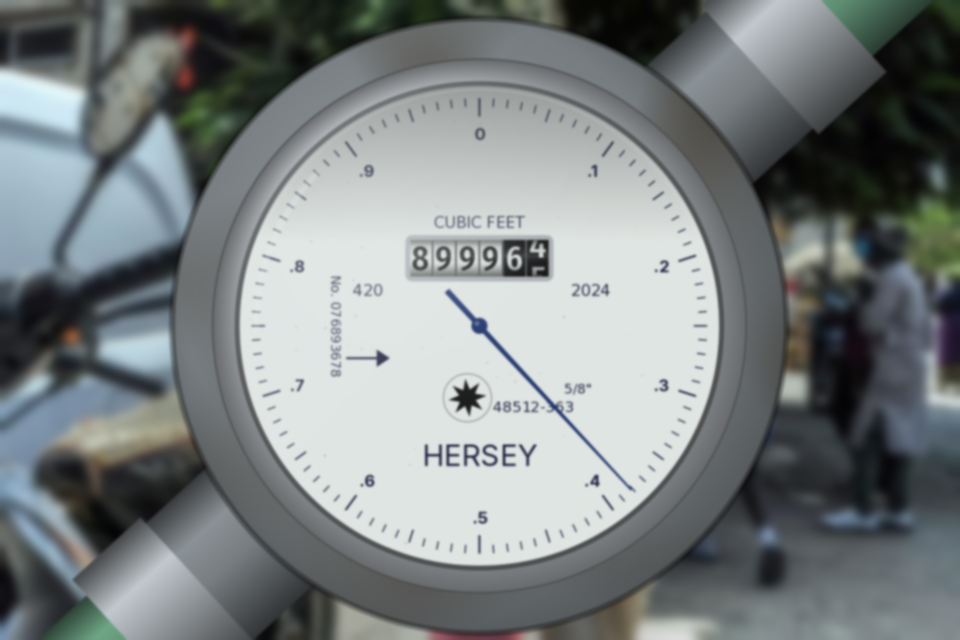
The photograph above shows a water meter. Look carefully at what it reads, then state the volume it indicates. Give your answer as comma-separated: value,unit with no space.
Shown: 899964.38,ft³
